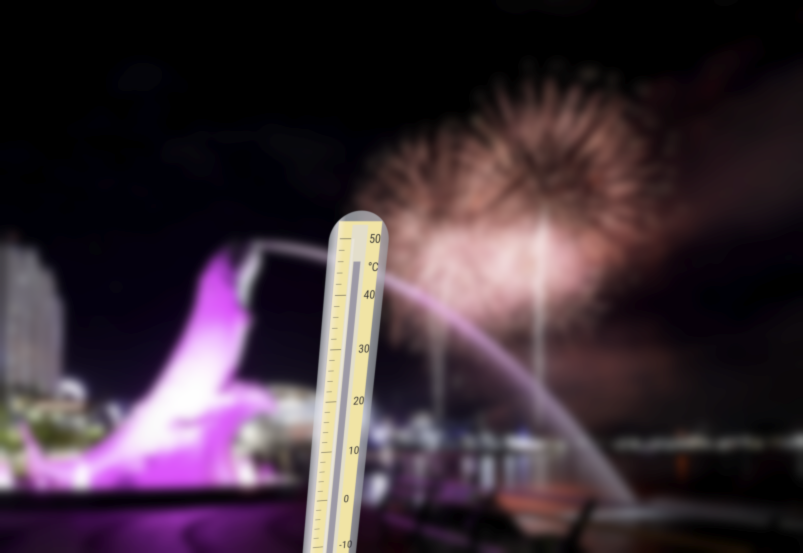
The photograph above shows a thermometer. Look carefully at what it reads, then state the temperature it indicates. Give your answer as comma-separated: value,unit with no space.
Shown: 46,°C
